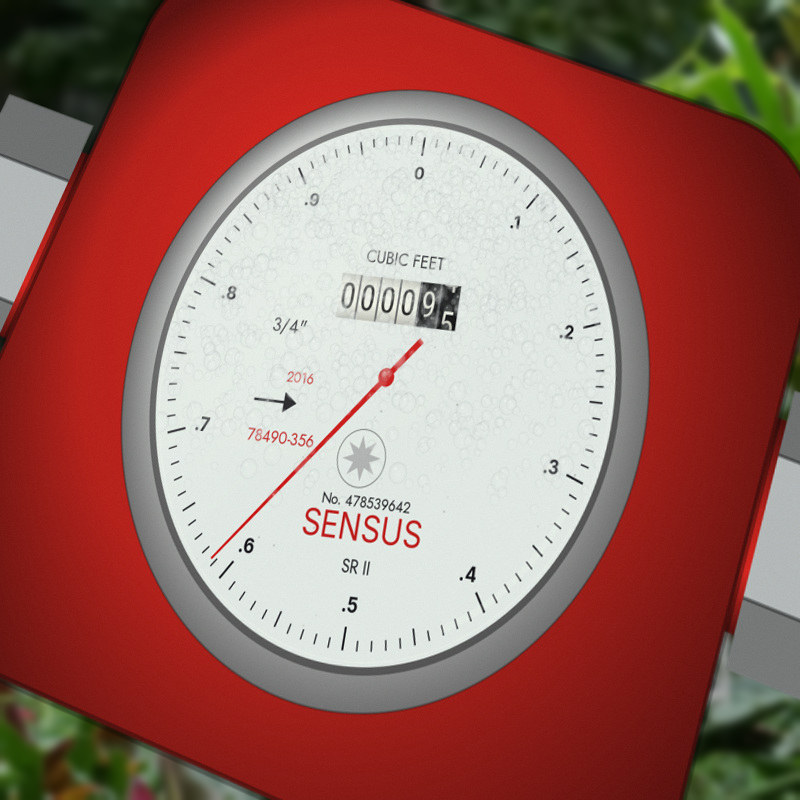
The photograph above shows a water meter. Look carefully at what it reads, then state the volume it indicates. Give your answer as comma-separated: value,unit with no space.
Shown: 94.61,ft³
